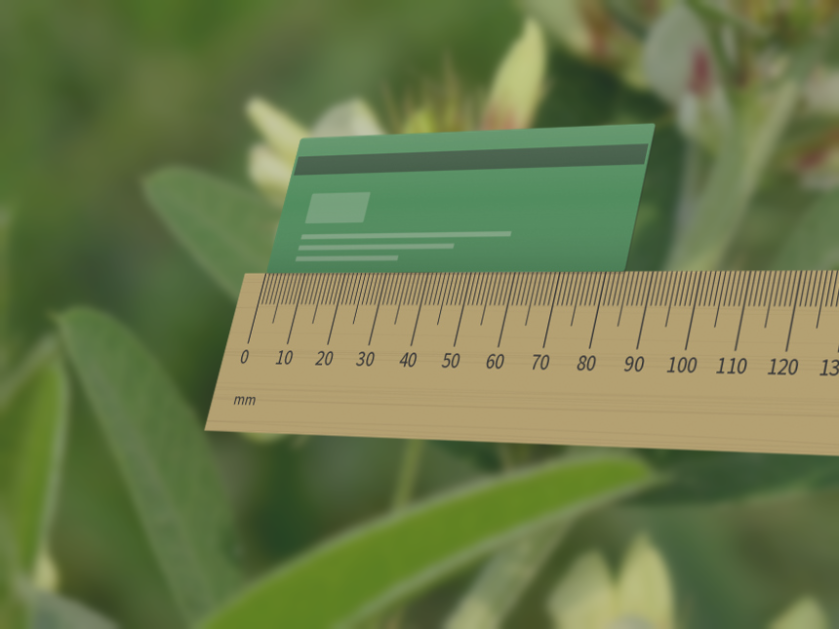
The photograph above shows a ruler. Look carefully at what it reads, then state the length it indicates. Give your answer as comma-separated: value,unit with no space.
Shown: 84,mm
